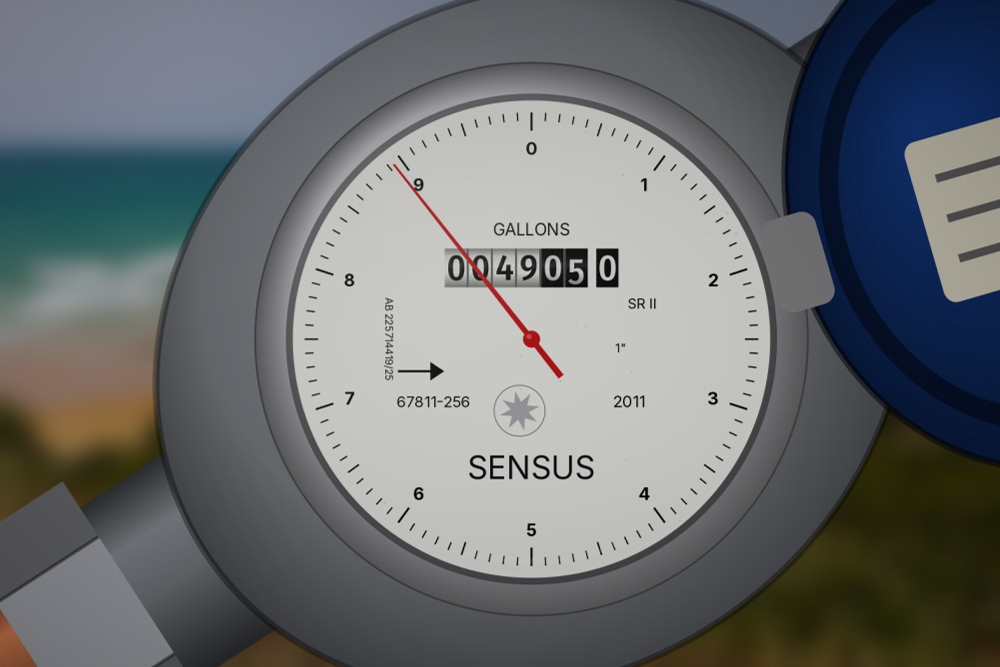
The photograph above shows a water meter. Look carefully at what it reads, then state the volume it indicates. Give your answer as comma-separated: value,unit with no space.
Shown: 49048.9,gal
